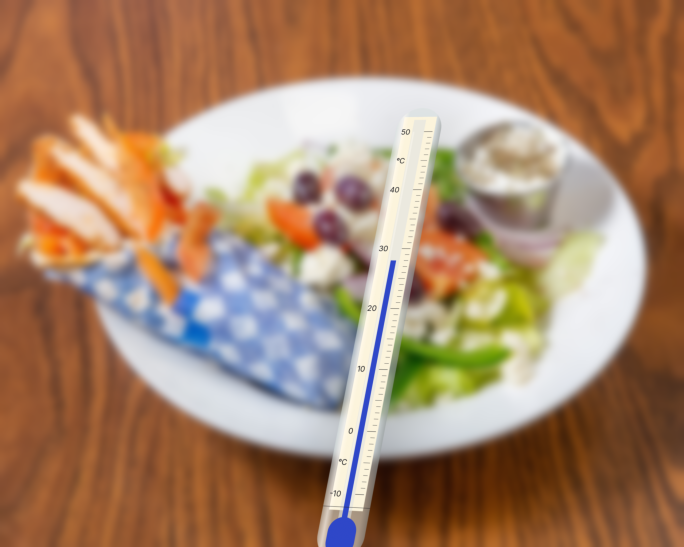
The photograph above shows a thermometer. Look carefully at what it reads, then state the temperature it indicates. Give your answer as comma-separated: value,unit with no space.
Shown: 28,°C
